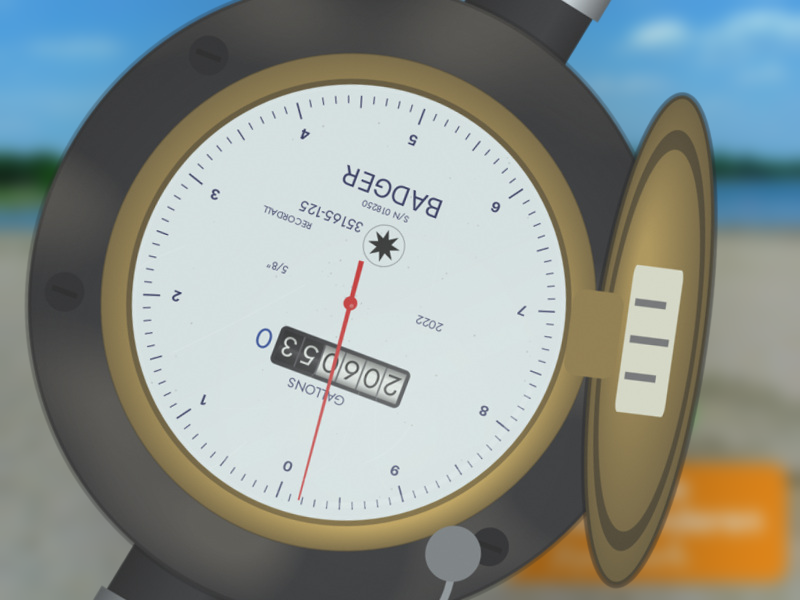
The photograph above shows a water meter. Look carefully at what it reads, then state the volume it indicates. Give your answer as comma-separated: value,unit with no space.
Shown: 2060529.8,gal
